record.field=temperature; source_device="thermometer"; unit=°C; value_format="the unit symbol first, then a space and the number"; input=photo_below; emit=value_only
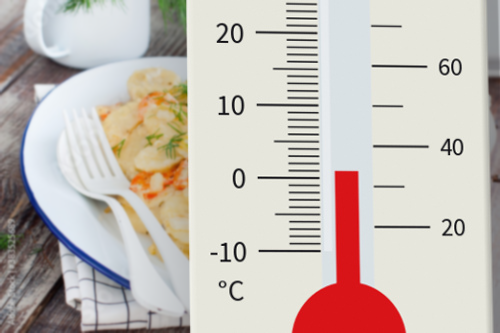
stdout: °C 1
